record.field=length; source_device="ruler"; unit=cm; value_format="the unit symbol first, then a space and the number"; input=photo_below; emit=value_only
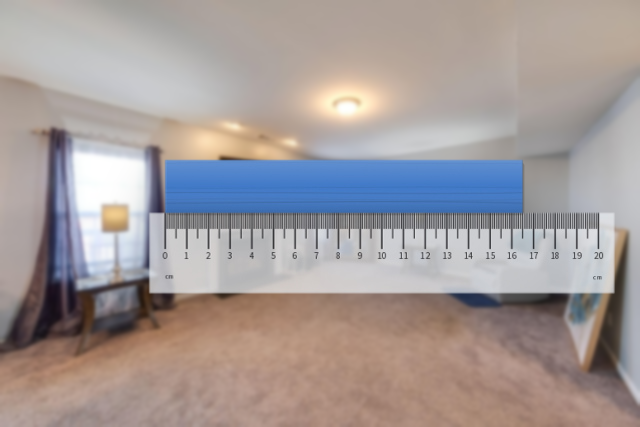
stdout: cm 16.5
